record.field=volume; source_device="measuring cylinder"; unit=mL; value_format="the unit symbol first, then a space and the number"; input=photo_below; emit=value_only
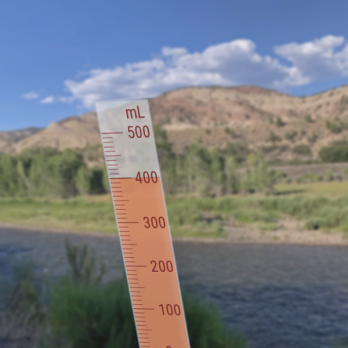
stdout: mL 400
